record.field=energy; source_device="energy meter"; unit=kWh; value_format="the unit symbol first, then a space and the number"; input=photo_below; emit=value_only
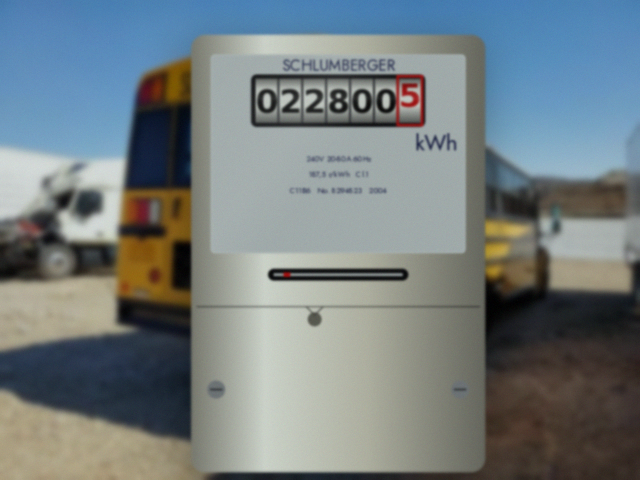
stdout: kWh 22800.5
